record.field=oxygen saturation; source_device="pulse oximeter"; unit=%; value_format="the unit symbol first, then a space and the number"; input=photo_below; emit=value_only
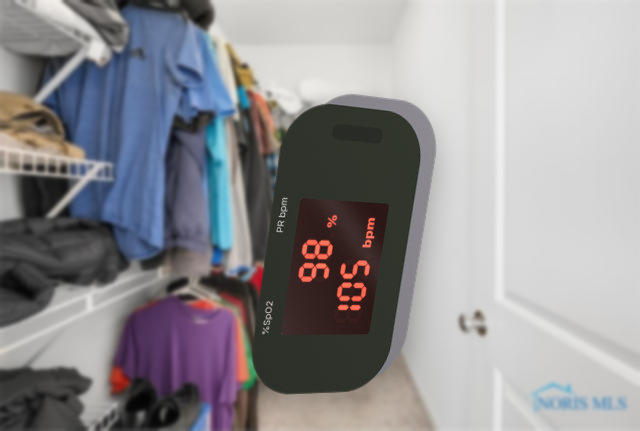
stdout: % 98
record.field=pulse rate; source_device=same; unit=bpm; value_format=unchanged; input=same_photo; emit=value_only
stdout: bpm 105
